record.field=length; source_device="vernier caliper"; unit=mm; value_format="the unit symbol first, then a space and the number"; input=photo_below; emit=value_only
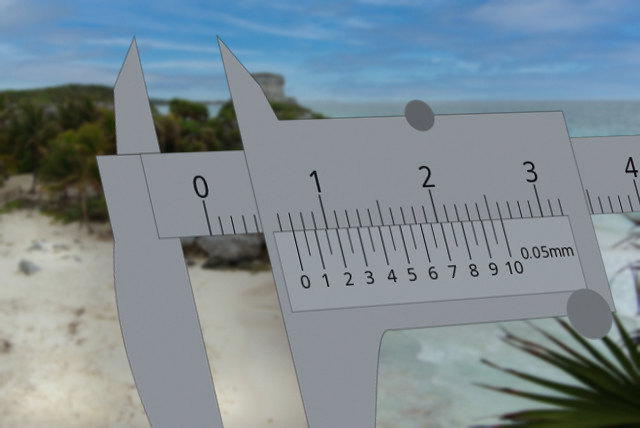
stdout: mm 7.0
